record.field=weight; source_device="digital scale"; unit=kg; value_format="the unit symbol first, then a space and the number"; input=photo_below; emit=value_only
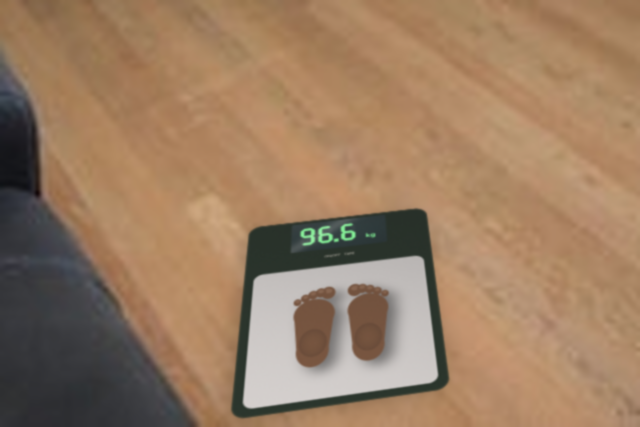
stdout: kg 96.6
